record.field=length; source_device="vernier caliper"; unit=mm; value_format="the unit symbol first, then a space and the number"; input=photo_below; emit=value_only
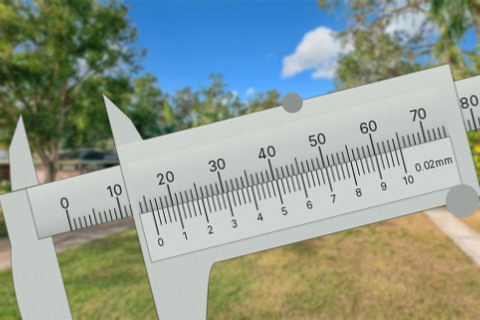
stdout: mm 16.0
